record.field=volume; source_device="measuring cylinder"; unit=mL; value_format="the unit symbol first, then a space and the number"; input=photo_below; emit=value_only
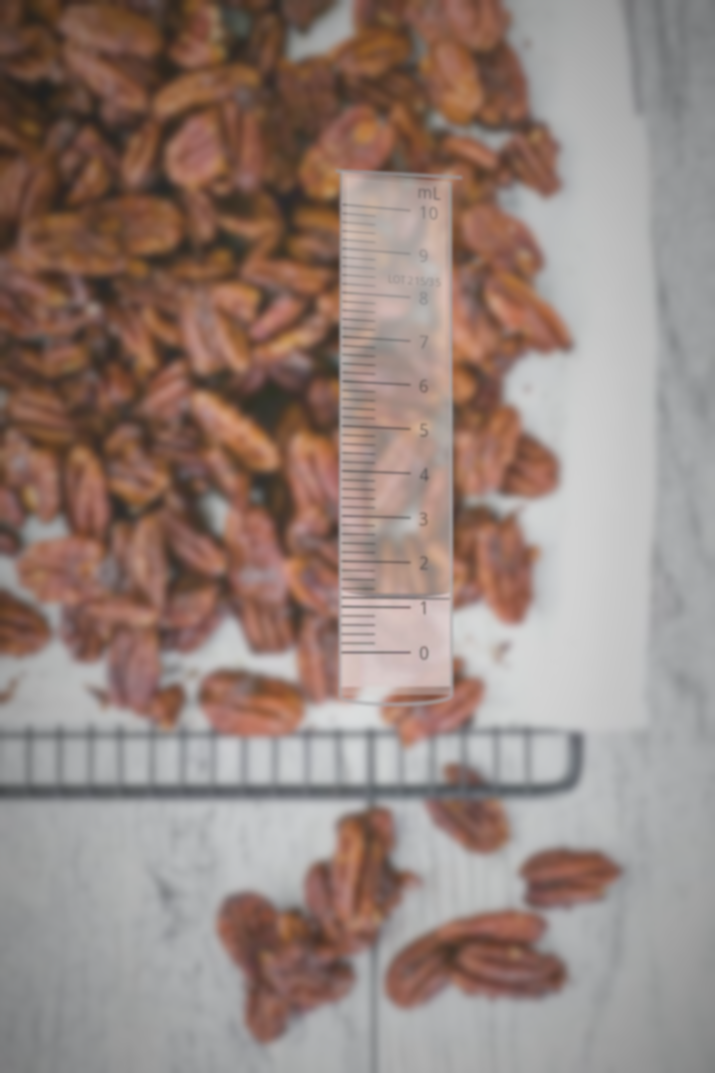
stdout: mL 1.2
